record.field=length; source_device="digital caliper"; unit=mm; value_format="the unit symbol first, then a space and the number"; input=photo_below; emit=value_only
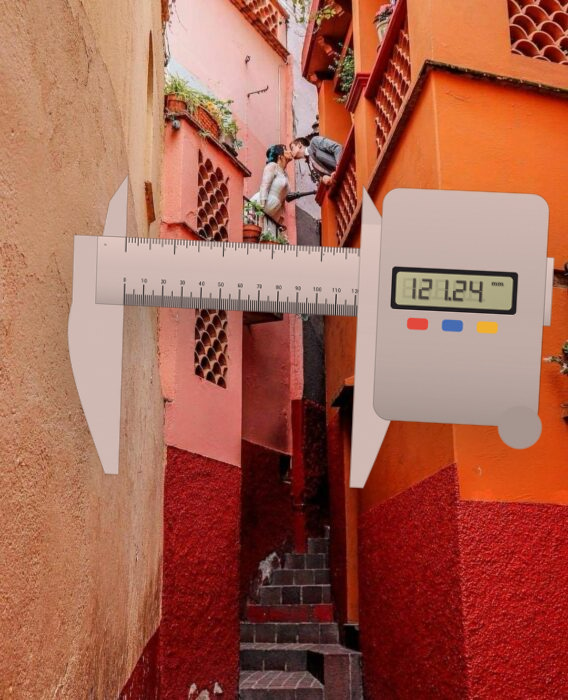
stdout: mm 121.24
